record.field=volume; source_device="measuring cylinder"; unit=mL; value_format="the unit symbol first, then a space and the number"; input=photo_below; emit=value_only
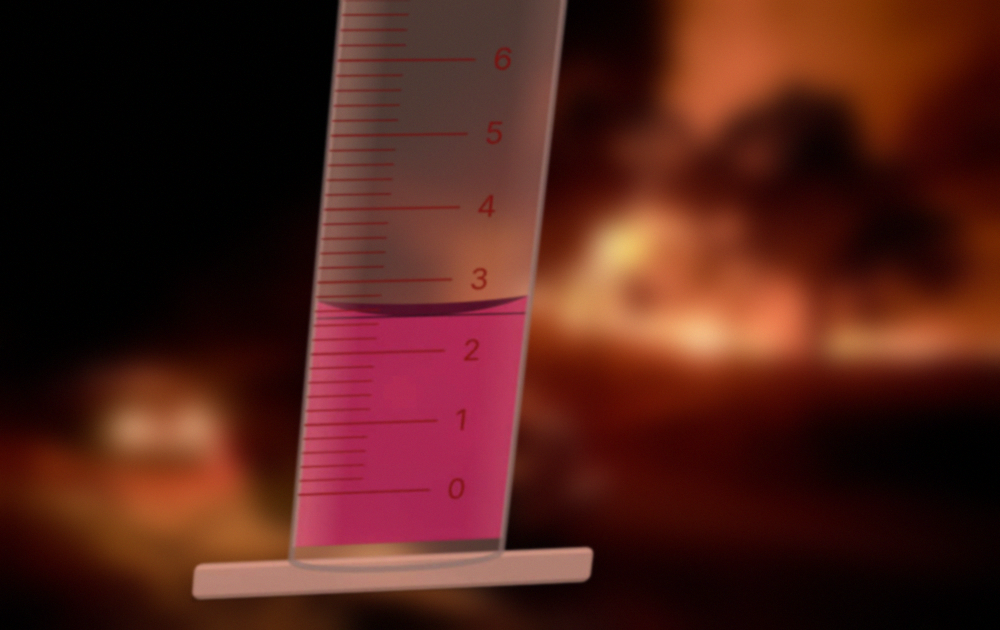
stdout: mL 2.5
